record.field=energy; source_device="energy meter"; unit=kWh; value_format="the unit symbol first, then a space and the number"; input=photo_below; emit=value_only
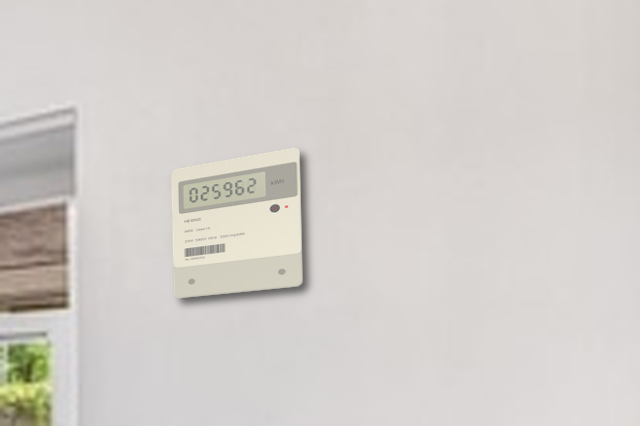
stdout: kWh 25962
